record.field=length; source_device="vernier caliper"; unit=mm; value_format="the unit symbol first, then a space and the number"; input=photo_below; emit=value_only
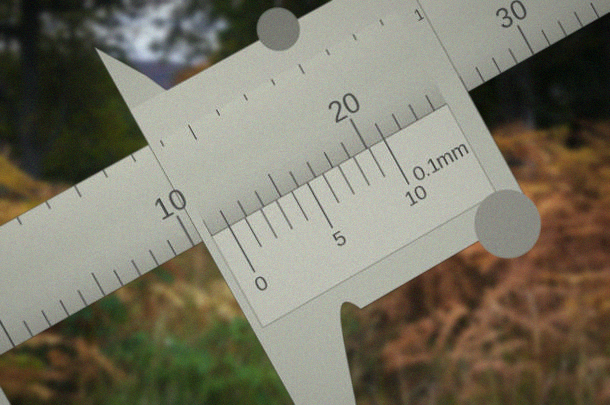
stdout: mm 12.0
